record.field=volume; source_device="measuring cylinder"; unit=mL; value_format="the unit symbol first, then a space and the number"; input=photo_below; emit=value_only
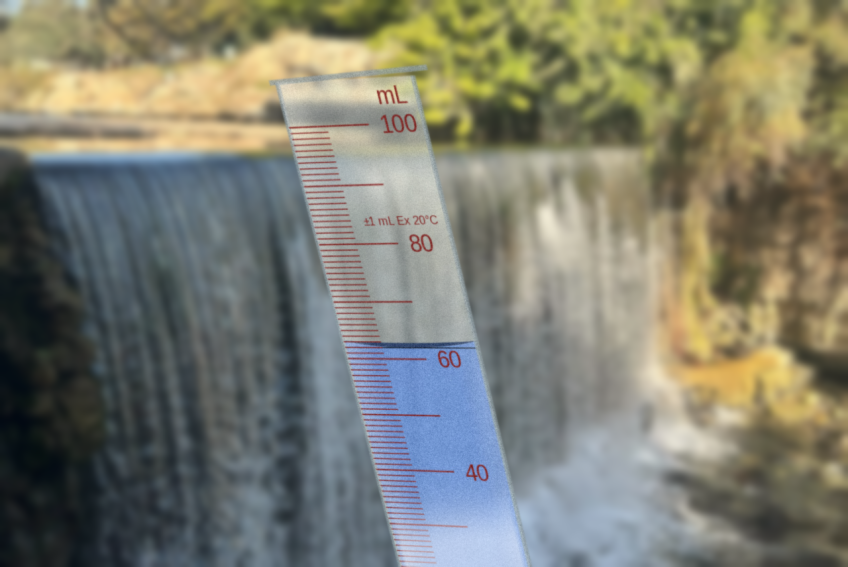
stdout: mL 62
